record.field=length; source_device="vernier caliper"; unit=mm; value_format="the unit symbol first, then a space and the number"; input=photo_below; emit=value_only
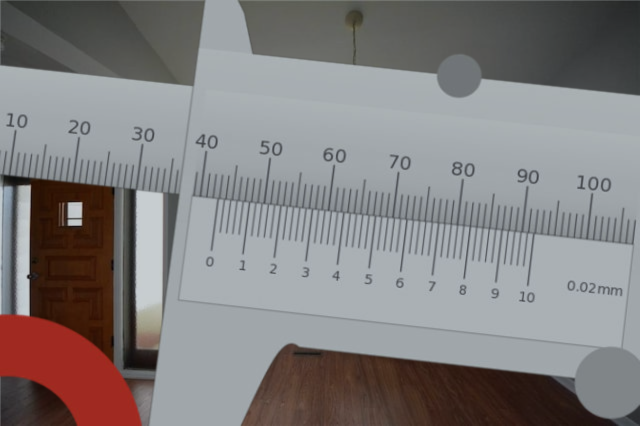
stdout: mm 42.8
